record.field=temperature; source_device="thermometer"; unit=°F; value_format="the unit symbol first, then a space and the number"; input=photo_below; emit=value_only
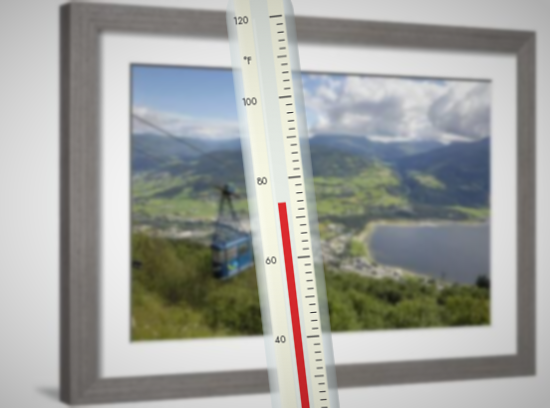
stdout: °F 74
